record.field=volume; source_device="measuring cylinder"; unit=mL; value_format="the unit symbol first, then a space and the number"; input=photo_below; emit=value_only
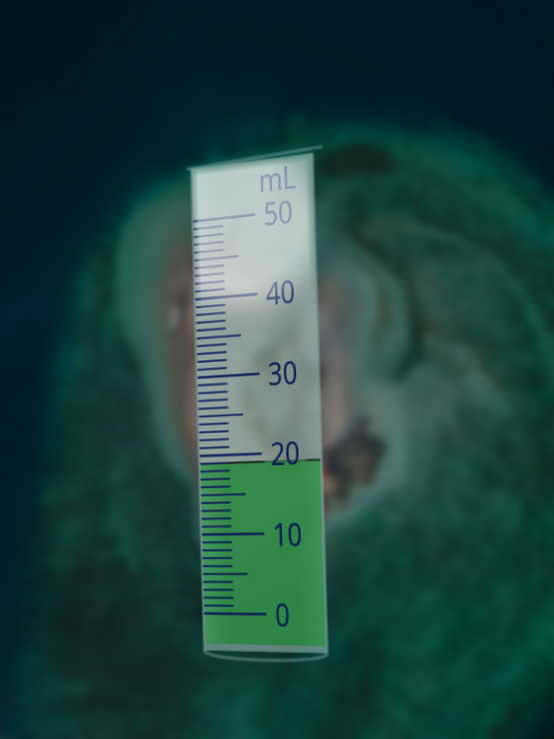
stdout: mL 19
